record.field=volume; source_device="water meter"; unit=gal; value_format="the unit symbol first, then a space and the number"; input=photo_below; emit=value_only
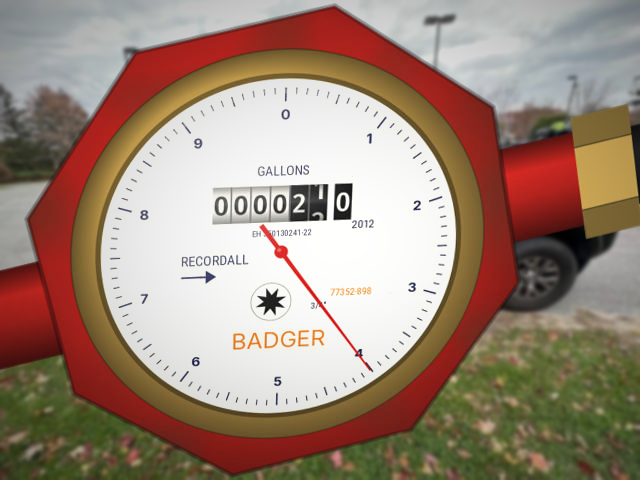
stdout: gal 214.0
